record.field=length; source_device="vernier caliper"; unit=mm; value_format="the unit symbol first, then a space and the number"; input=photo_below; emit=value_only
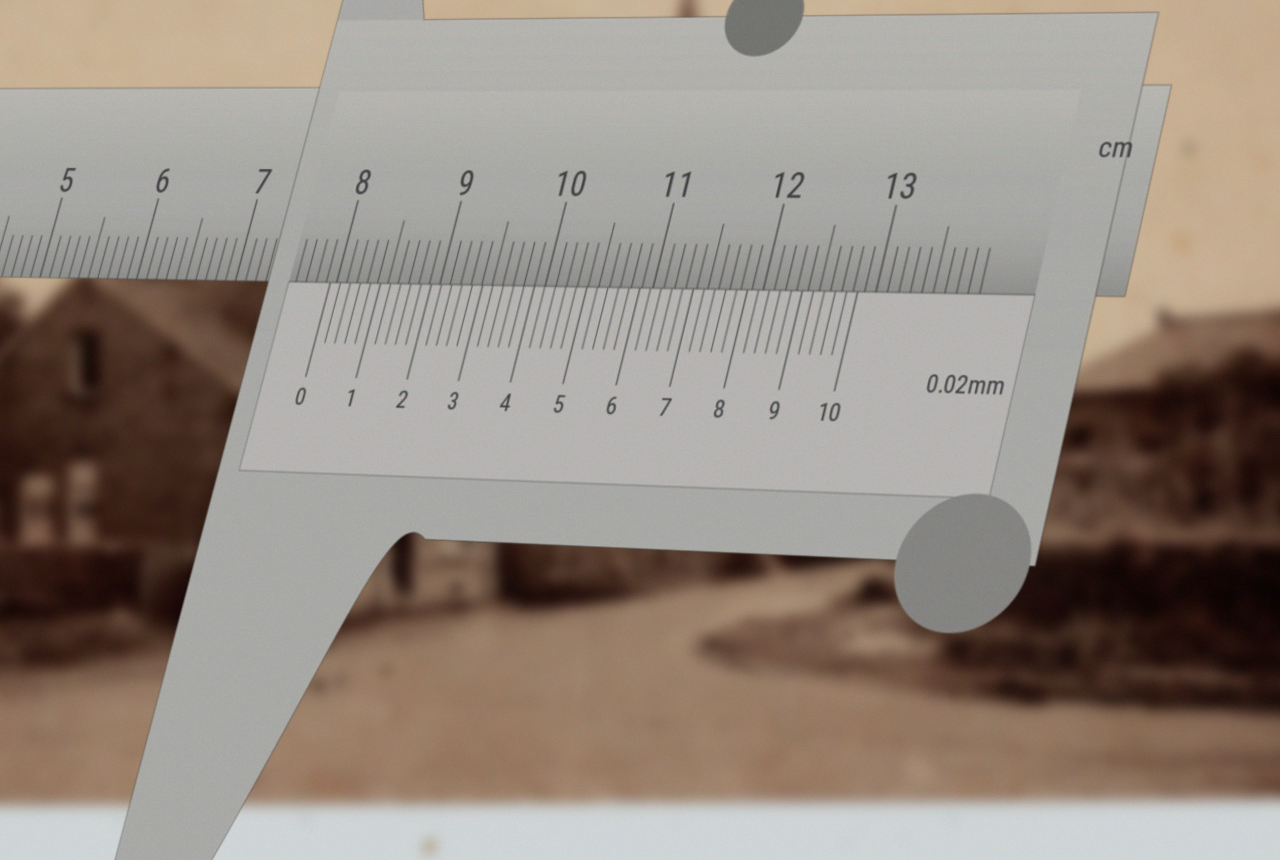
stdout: mm 79.4
